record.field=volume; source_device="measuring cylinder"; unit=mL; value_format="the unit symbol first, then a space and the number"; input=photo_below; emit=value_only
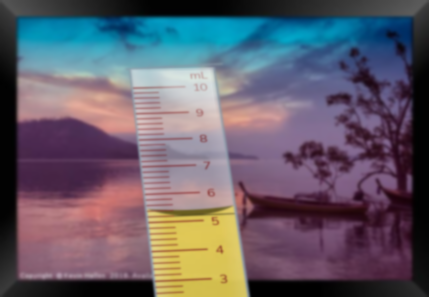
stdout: mL 5.2
